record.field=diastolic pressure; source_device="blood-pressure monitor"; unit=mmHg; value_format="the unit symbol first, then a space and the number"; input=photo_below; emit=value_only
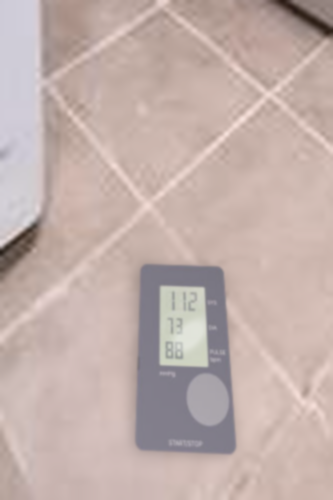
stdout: mmHg 73
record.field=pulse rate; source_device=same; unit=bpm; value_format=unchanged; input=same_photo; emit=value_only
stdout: bpm 88
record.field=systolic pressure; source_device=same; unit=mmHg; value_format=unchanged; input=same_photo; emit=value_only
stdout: mmHg 112
